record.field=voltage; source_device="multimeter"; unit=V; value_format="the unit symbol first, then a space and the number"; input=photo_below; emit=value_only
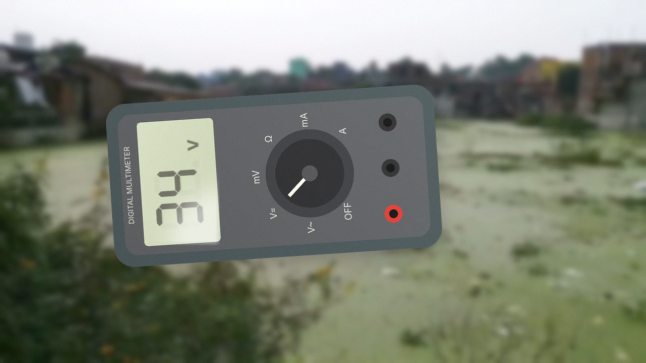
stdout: V 34
